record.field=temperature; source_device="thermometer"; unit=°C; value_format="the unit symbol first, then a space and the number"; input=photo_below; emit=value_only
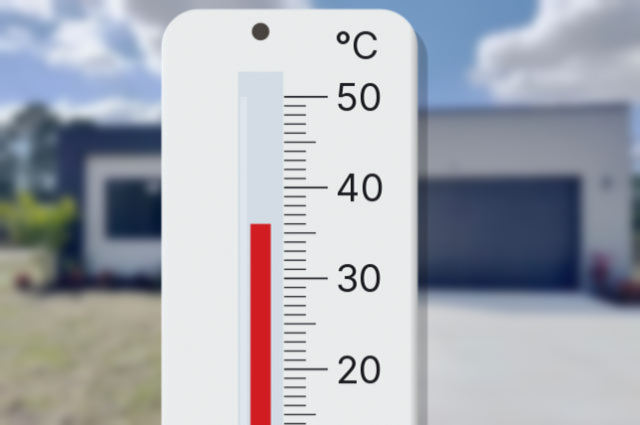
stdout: °C 36
